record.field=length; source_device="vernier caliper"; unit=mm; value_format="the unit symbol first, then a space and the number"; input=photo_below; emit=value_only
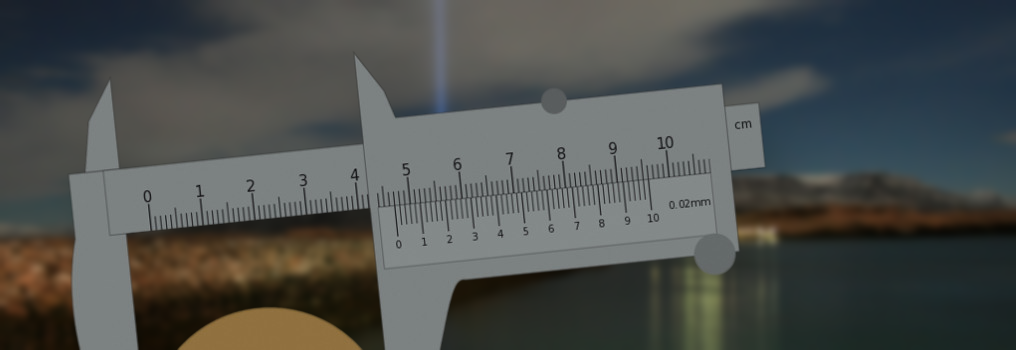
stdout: mm 47.0
